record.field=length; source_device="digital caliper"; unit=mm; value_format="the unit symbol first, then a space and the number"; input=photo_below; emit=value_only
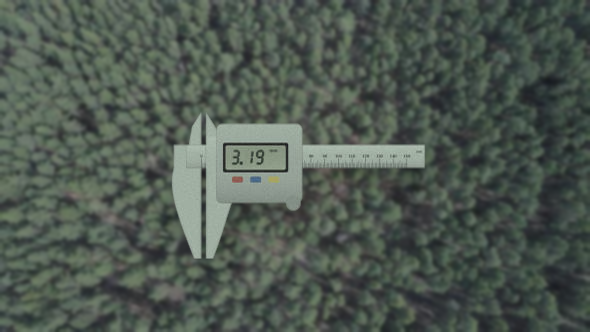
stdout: mm 3.19
